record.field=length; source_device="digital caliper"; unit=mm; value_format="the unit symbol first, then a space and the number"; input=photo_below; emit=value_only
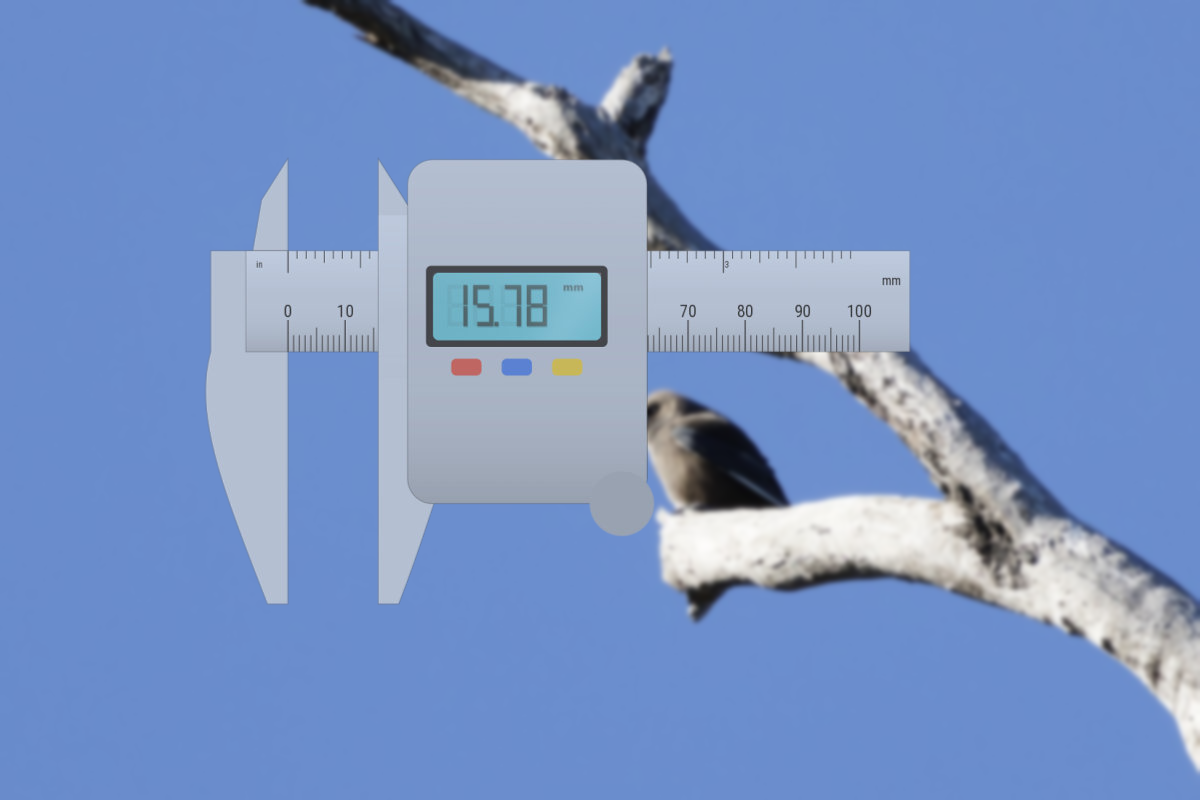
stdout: mm 15.78
